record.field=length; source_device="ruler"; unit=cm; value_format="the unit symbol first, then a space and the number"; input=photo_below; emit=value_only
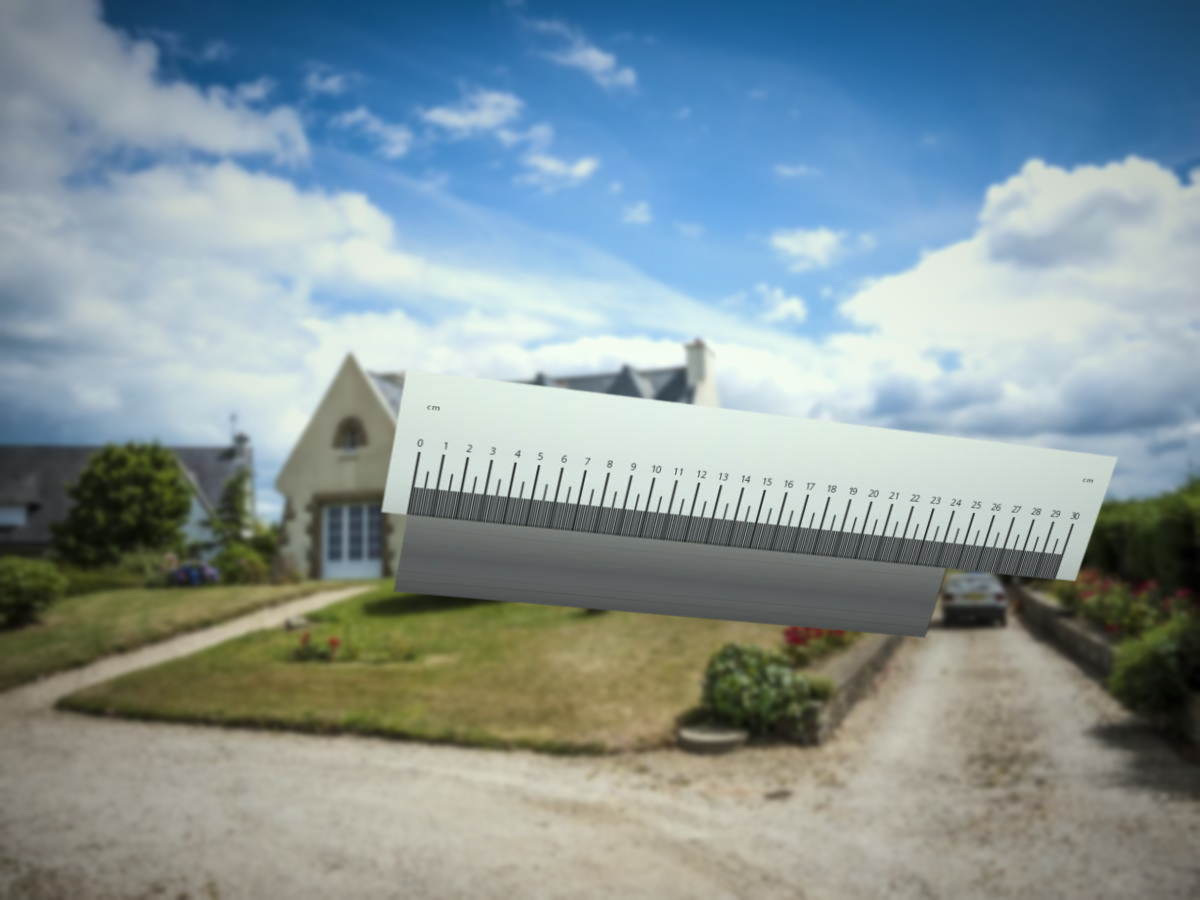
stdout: cm 24.5
